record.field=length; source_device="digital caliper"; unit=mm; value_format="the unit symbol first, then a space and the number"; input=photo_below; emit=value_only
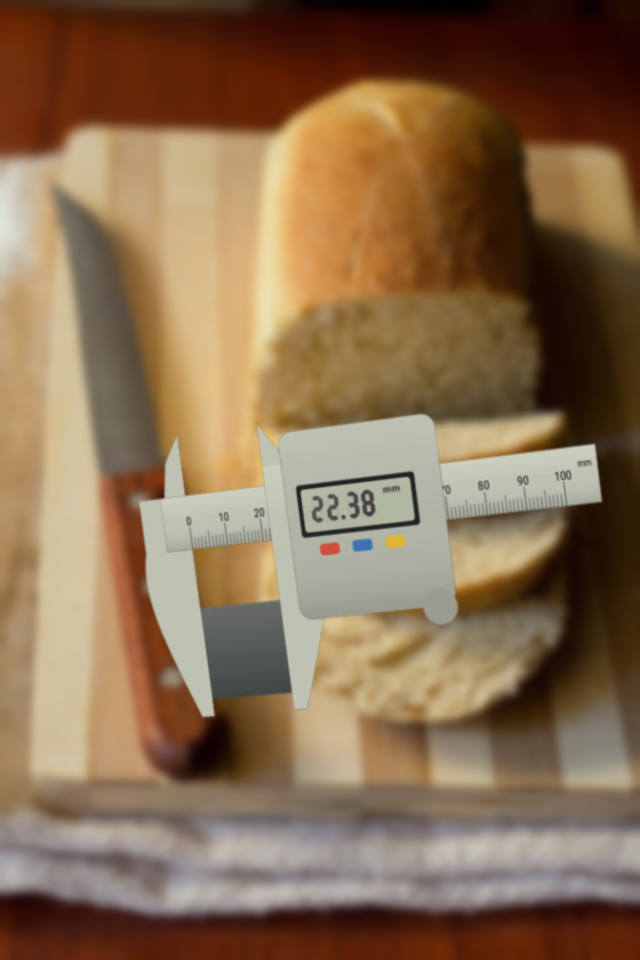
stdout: mm 22.38
